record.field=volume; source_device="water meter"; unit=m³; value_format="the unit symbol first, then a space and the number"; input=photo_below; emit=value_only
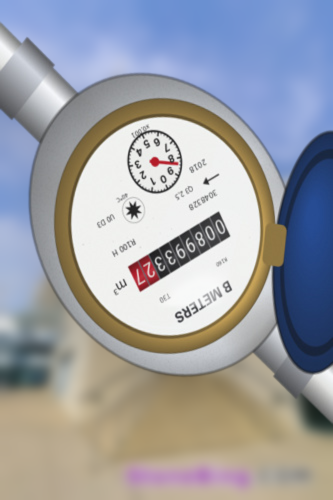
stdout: m³ 89933.278
